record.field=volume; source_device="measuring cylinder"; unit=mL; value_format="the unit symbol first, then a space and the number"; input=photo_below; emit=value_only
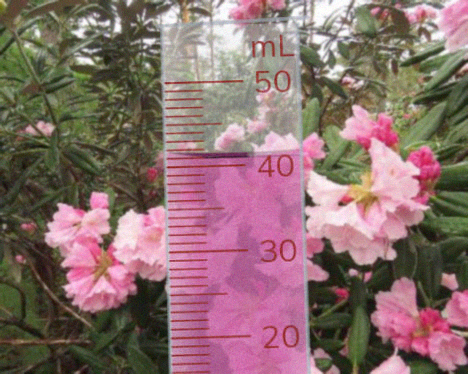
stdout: mL 41
